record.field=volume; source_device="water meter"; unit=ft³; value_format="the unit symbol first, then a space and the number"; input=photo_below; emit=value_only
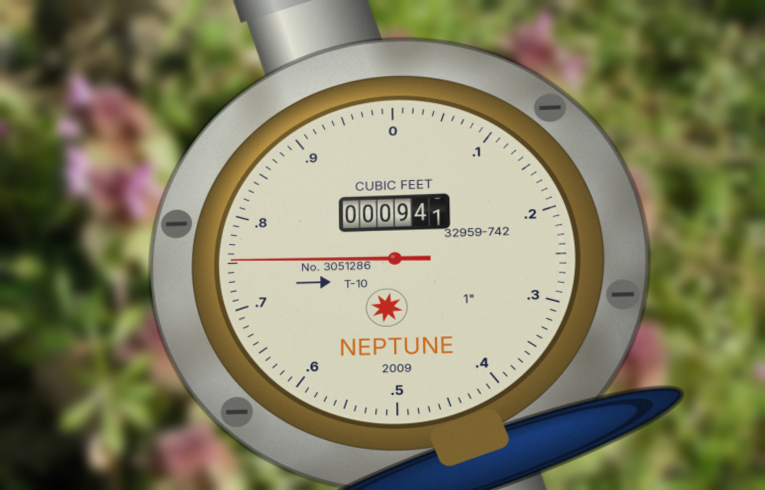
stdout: ft³ 940.75
